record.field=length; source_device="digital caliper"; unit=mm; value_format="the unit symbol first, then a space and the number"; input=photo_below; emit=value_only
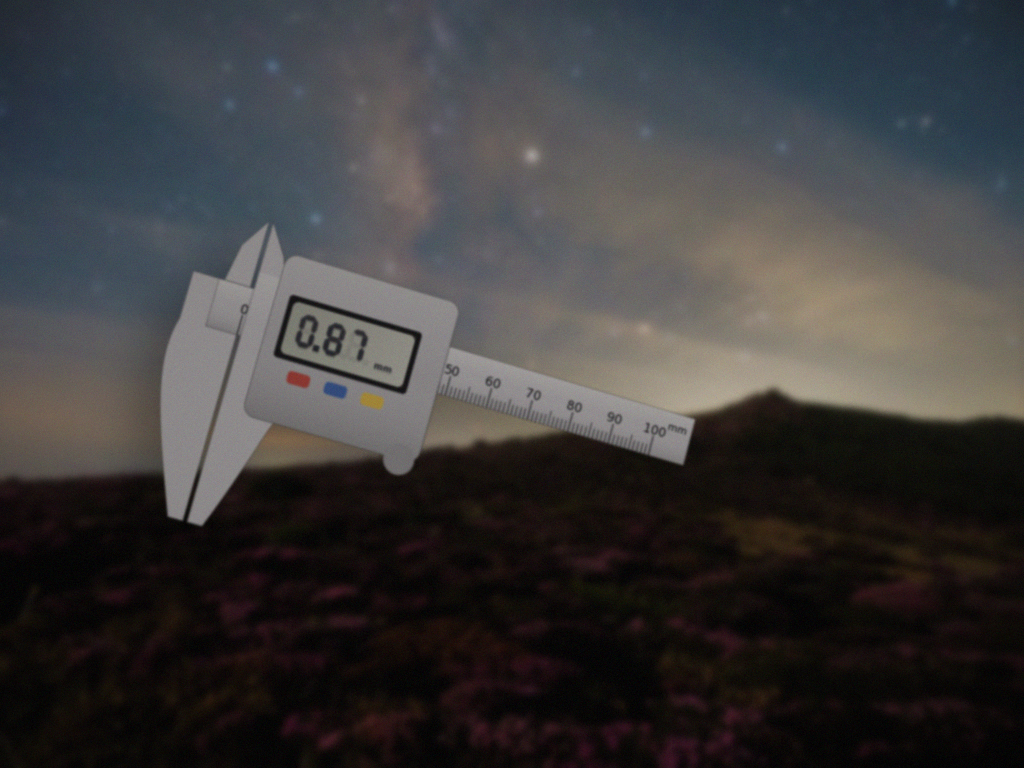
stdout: mm 0.87
